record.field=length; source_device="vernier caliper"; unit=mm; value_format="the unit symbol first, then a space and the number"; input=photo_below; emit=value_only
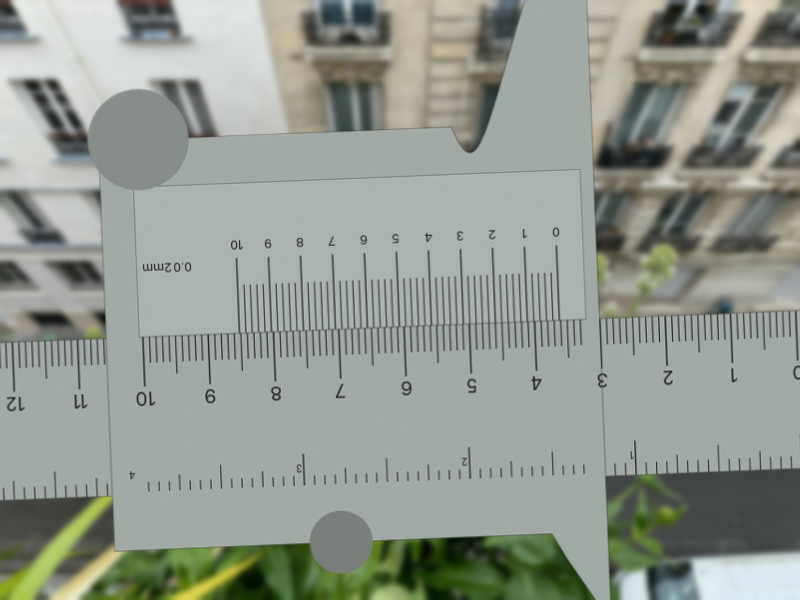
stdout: mm 36.2
